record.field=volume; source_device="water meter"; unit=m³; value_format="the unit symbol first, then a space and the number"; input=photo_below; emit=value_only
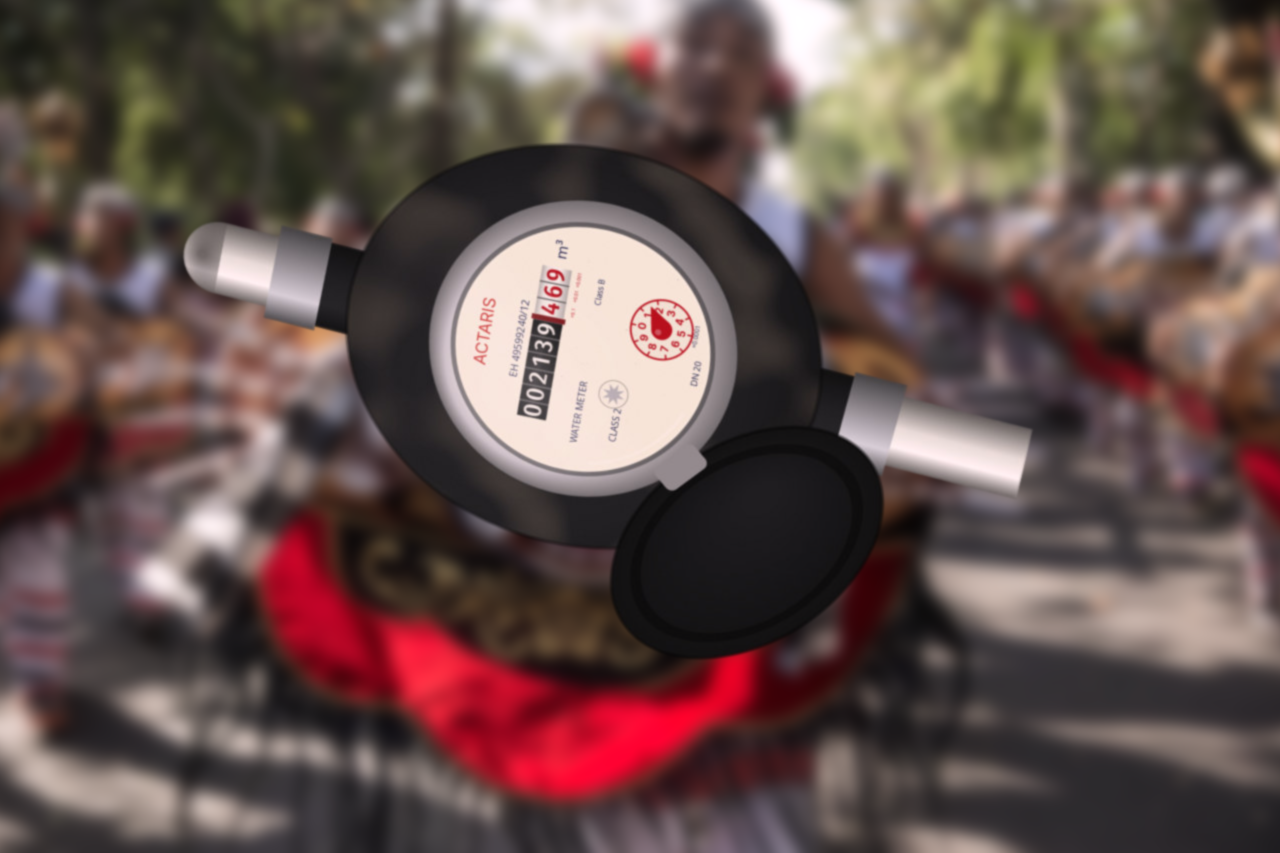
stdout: m³ 2139.4691
